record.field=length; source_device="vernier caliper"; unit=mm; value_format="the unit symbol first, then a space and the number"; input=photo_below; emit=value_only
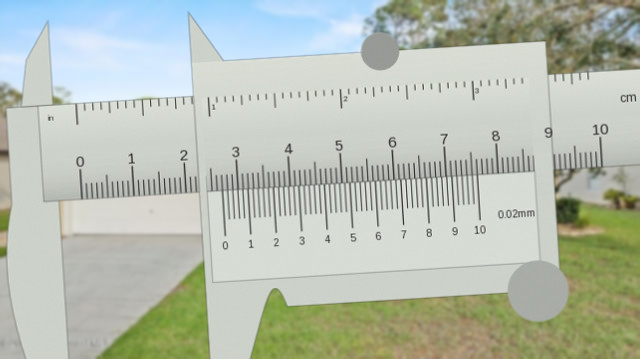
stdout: mm 27.0
